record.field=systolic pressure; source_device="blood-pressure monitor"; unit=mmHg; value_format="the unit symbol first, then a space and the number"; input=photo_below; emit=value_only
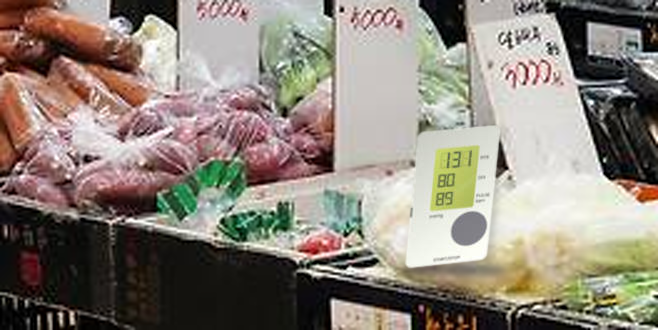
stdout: mmHg 131
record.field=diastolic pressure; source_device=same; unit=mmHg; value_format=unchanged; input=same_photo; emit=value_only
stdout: mmHg 80
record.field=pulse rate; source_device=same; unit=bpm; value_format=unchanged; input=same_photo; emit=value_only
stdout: bpm 89
